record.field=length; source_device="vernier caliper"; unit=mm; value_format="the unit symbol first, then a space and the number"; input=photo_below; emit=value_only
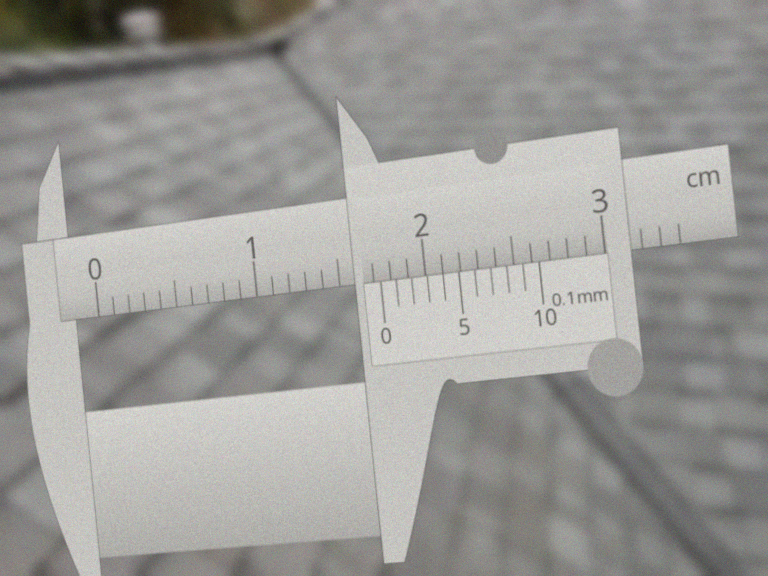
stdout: mm 17.4
